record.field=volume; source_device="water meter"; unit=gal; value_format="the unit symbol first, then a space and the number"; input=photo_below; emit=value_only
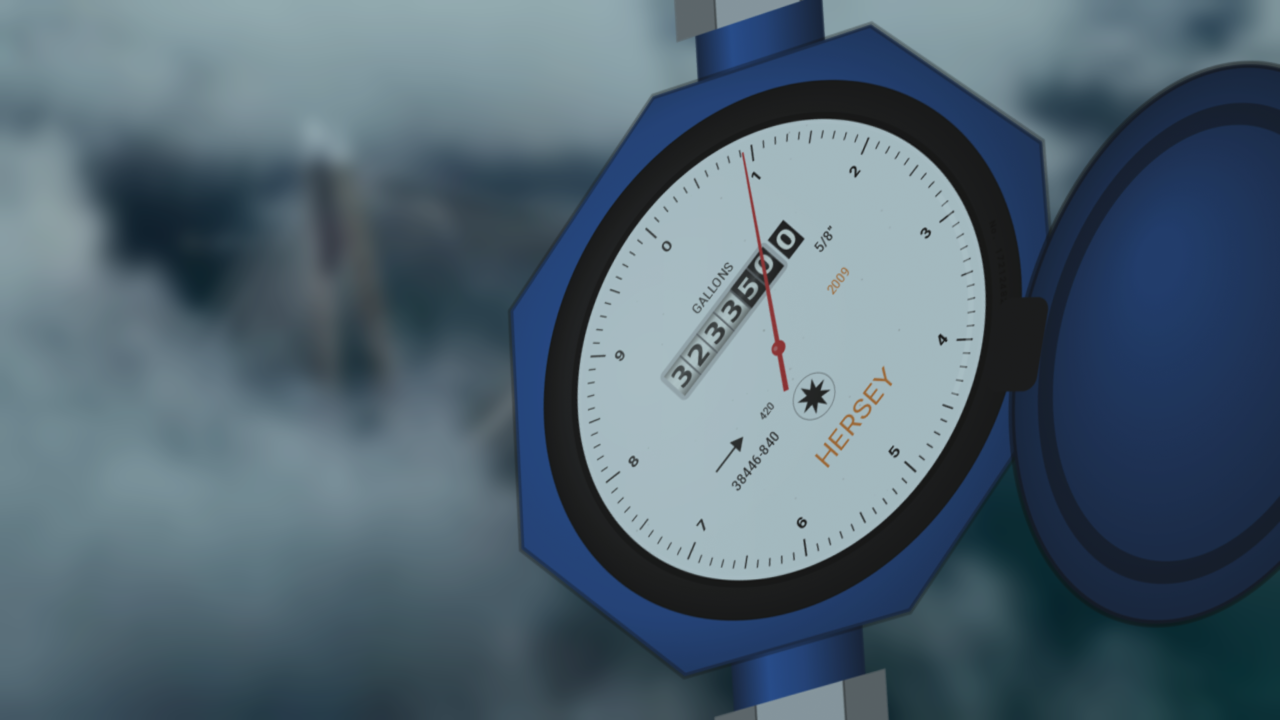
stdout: gal 3233500.9
